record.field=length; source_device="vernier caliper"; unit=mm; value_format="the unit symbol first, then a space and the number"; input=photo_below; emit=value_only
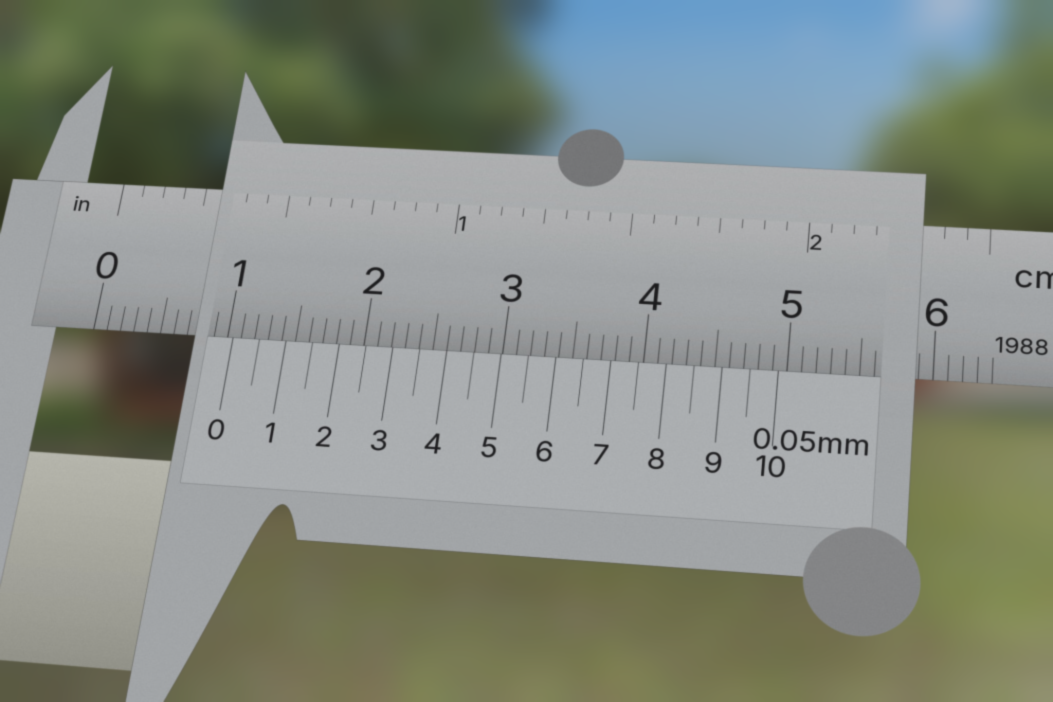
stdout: mm 10.4
